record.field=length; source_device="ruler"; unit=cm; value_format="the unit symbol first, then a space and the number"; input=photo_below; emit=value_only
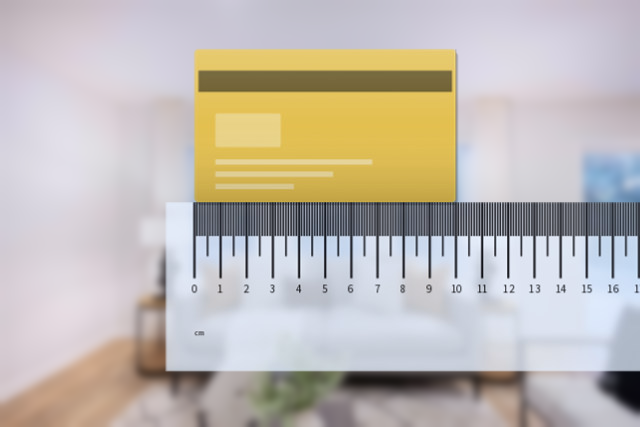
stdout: cm 10
